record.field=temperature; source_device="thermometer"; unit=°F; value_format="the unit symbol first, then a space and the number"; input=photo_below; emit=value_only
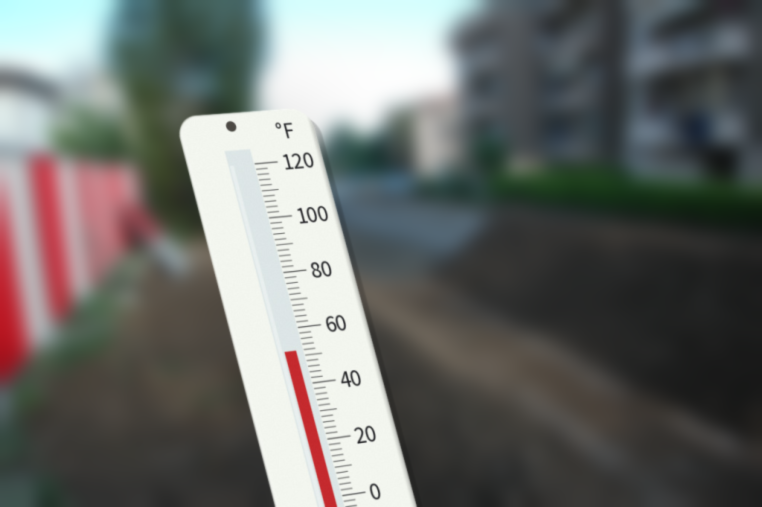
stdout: °F 52
